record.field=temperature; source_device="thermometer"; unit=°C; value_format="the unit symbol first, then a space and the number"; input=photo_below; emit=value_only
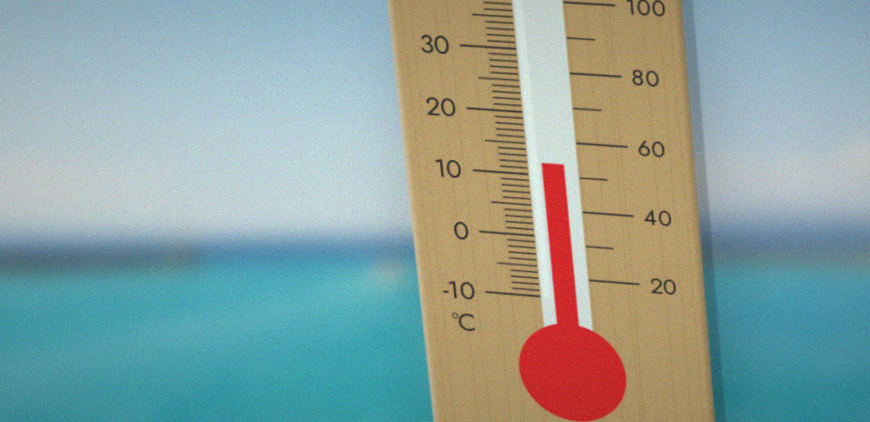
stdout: °C 12
